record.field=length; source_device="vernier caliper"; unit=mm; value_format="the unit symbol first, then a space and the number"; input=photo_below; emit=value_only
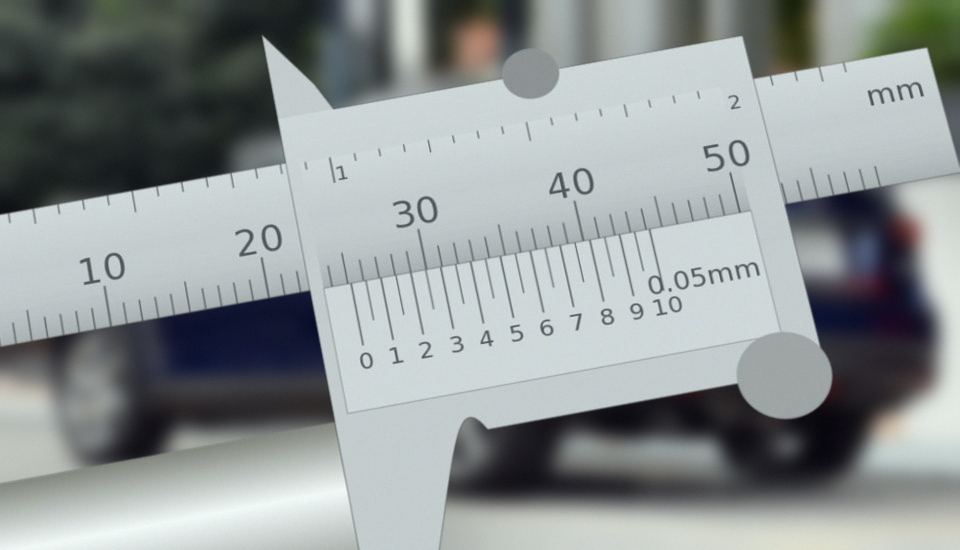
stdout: mm 25.2
